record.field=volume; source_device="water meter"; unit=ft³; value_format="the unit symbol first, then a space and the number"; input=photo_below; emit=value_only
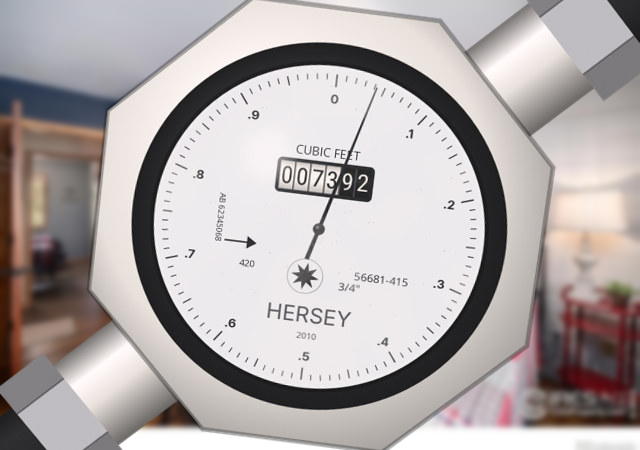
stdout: ft³ 7392.04
